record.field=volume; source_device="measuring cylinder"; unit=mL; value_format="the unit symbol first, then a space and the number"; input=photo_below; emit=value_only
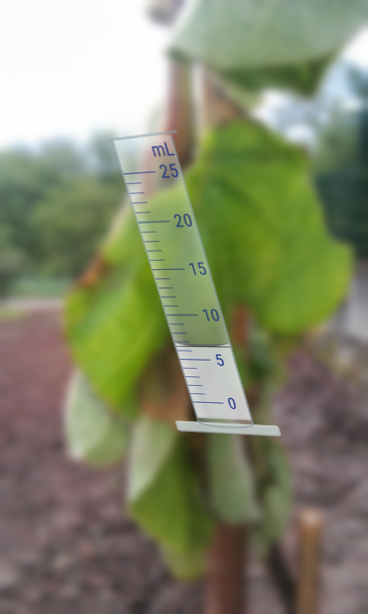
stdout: mL 6.5
